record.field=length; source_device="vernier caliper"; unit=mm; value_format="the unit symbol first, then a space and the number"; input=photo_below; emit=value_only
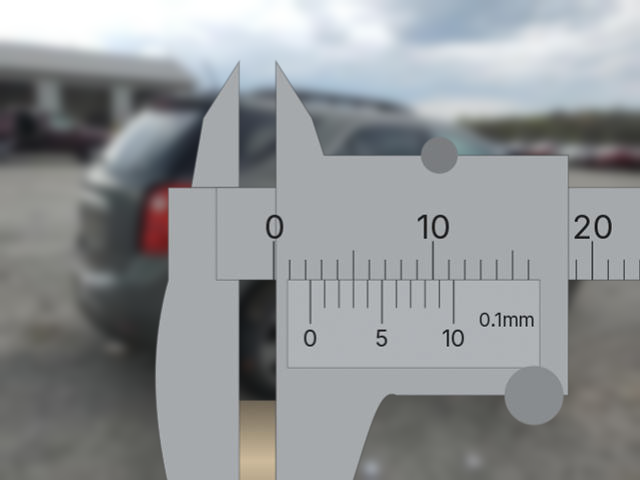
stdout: mm 2.3
